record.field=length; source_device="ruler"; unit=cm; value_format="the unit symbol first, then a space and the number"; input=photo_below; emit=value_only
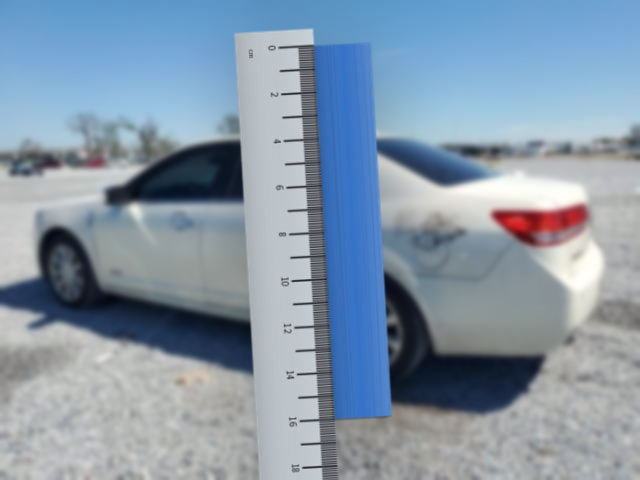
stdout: cm 16
